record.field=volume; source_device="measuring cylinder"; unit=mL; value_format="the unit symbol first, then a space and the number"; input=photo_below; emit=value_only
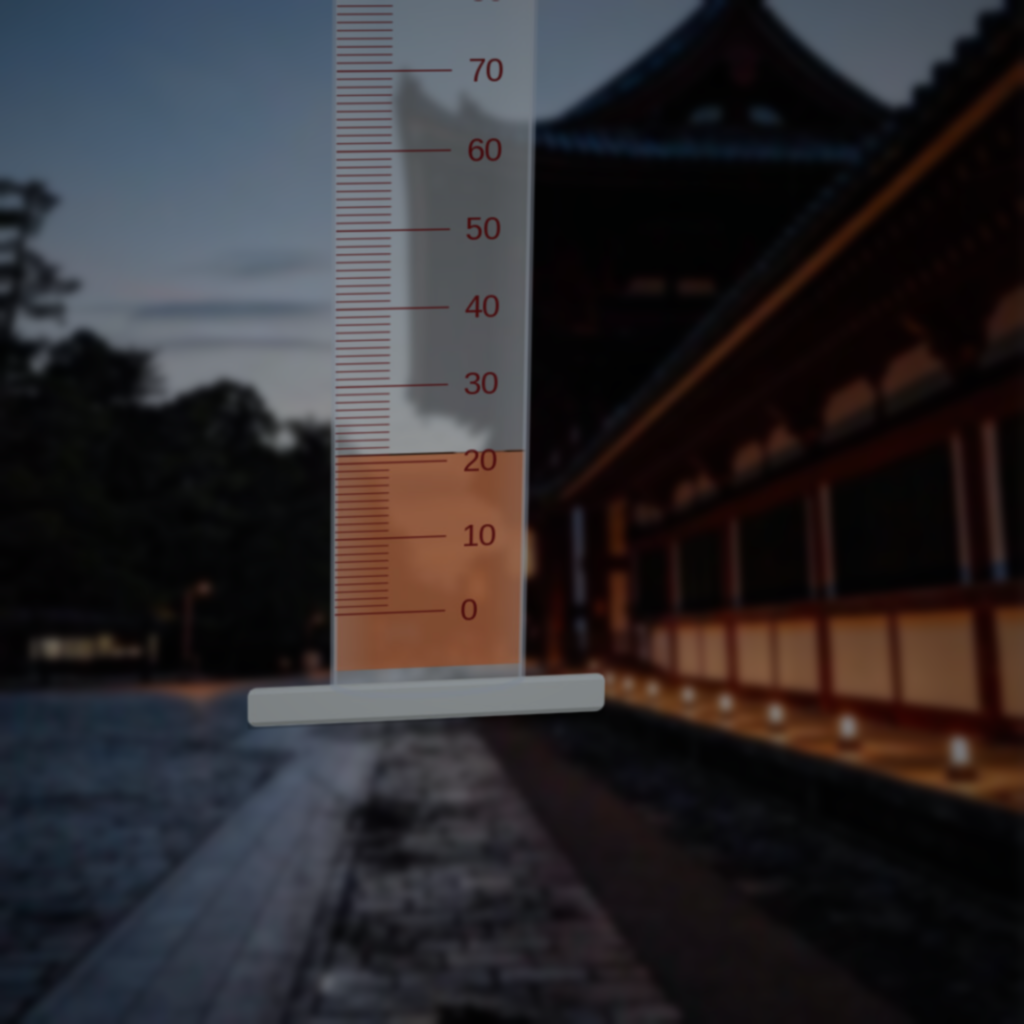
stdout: mL 21
